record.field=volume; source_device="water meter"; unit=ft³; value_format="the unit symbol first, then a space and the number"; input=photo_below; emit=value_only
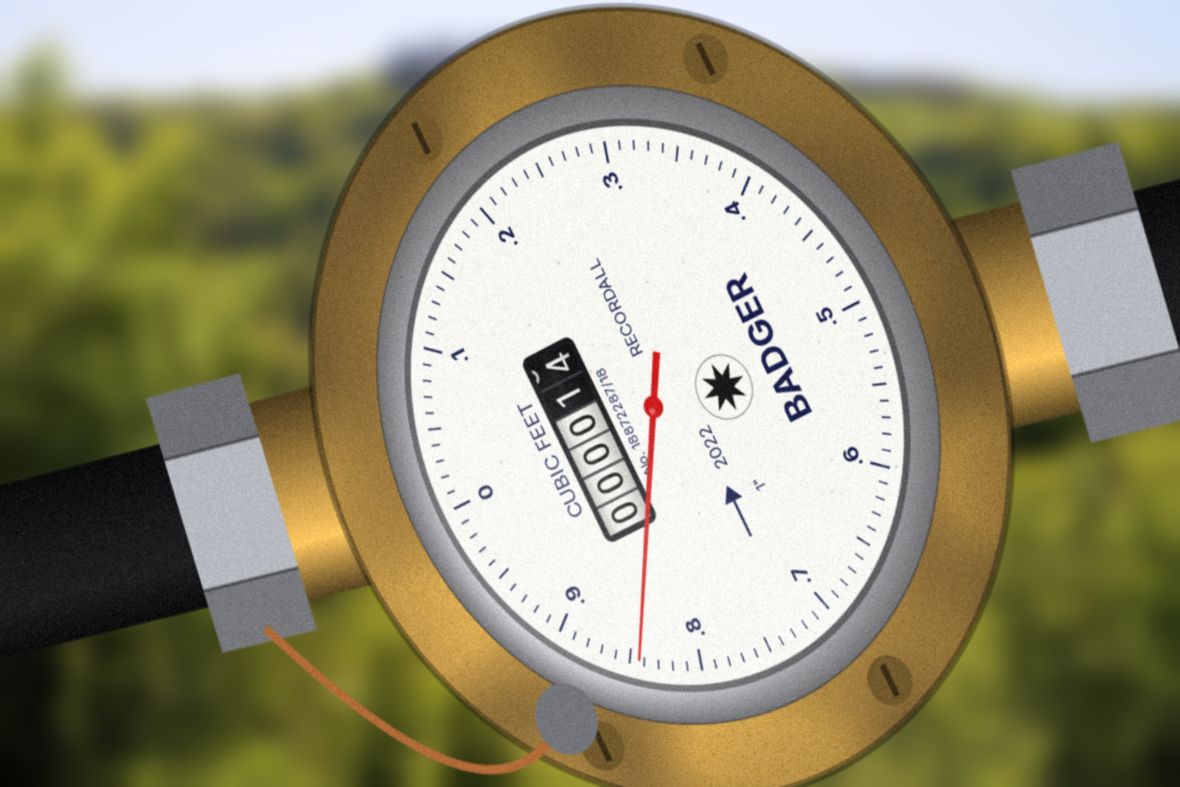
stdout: ft³ 13.84
